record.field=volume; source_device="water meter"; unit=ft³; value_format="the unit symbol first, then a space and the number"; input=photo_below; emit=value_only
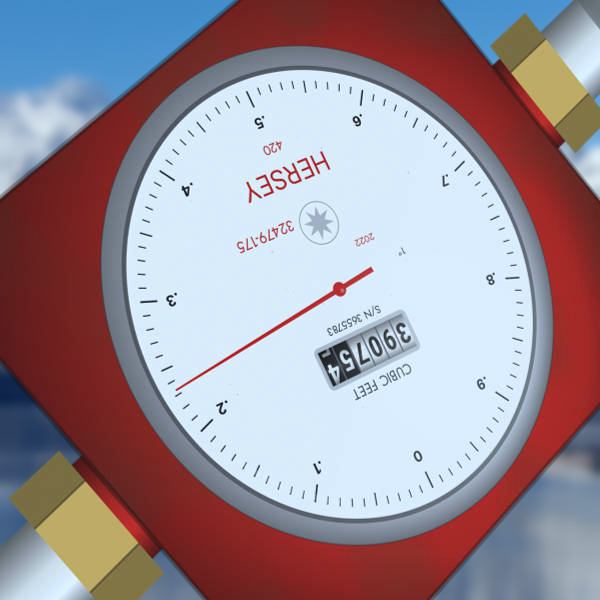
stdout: ft³ 390754.23
